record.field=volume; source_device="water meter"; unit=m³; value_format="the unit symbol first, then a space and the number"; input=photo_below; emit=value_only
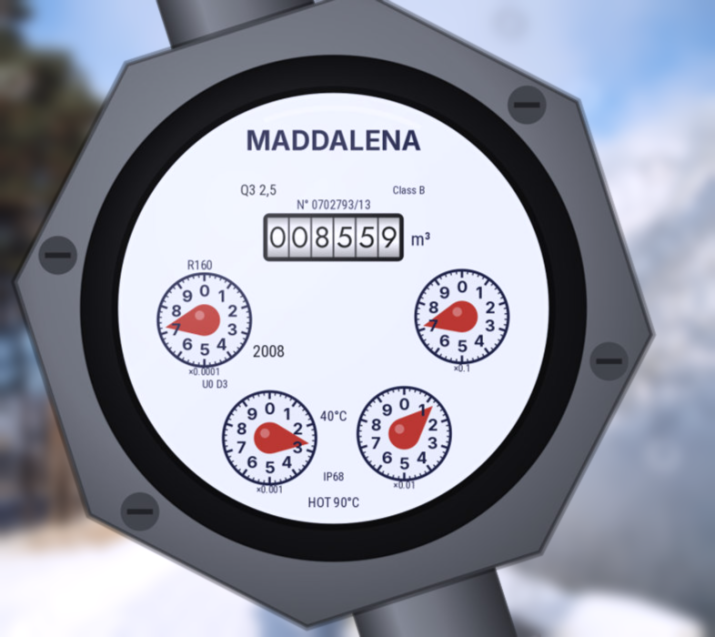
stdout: m³ 8559.7127
